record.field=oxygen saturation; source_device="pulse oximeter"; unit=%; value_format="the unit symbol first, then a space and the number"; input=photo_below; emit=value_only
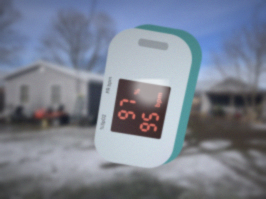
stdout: % 97
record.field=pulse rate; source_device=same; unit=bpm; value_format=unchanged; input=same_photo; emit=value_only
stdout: bpm 95
